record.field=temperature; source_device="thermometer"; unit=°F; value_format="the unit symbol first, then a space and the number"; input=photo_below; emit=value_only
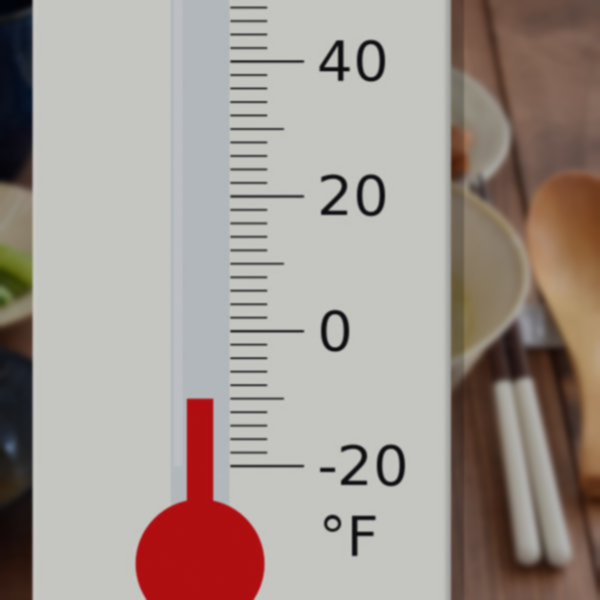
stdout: °F -10
